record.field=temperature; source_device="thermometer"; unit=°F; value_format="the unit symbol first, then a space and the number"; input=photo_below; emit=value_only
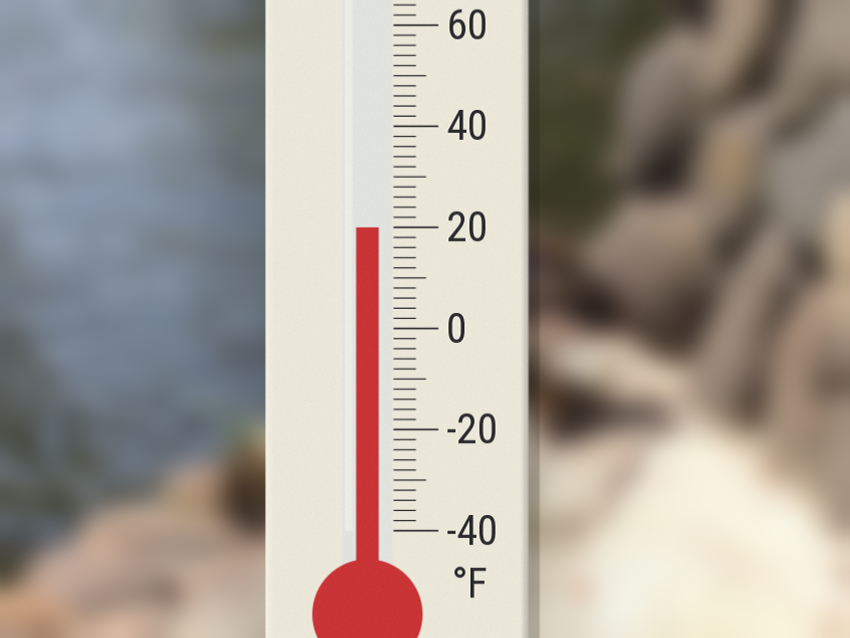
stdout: °F 20
